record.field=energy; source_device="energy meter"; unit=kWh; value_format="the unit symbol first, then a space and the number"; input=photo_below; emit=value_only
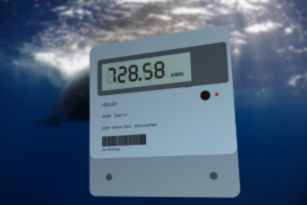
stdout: kWh 728.58
